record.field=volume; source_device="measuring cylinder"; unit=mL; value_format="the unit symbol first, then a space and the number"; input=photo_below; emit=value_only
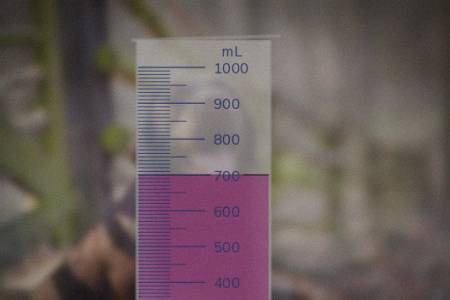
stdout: mL 700
